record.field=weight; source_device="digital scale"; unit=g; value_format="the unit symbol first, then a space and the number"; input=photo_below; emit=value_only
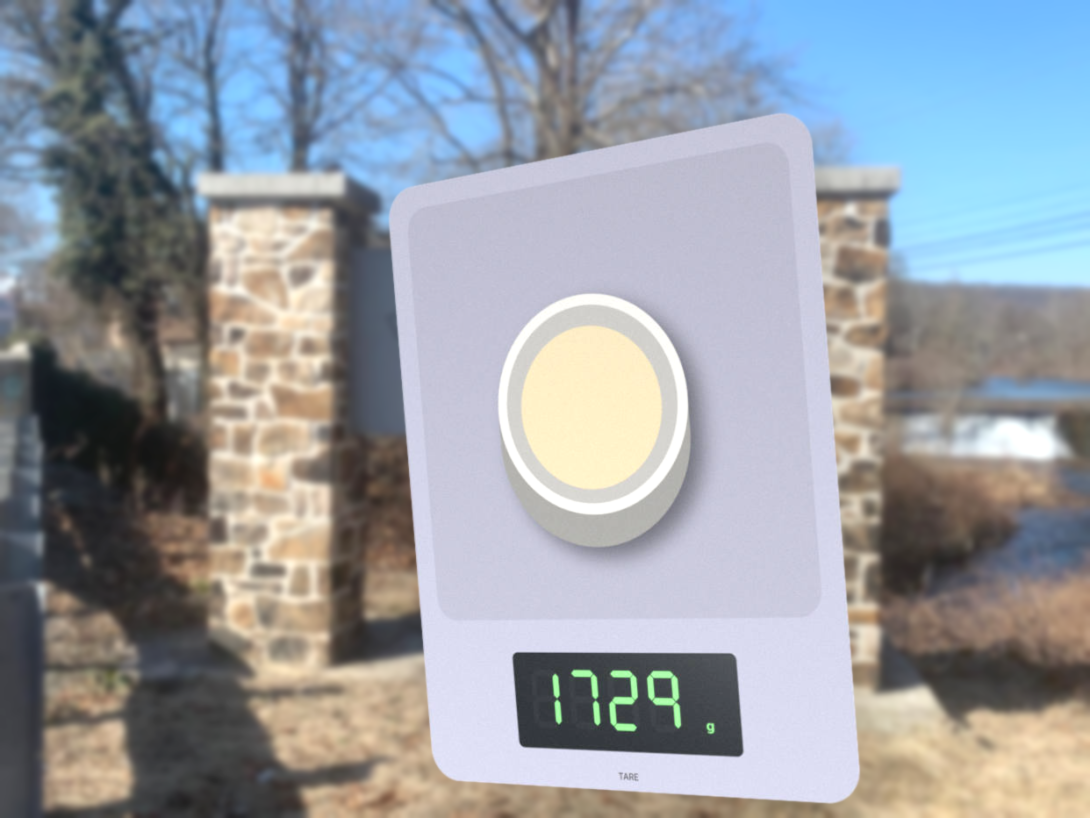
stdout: g 1729
